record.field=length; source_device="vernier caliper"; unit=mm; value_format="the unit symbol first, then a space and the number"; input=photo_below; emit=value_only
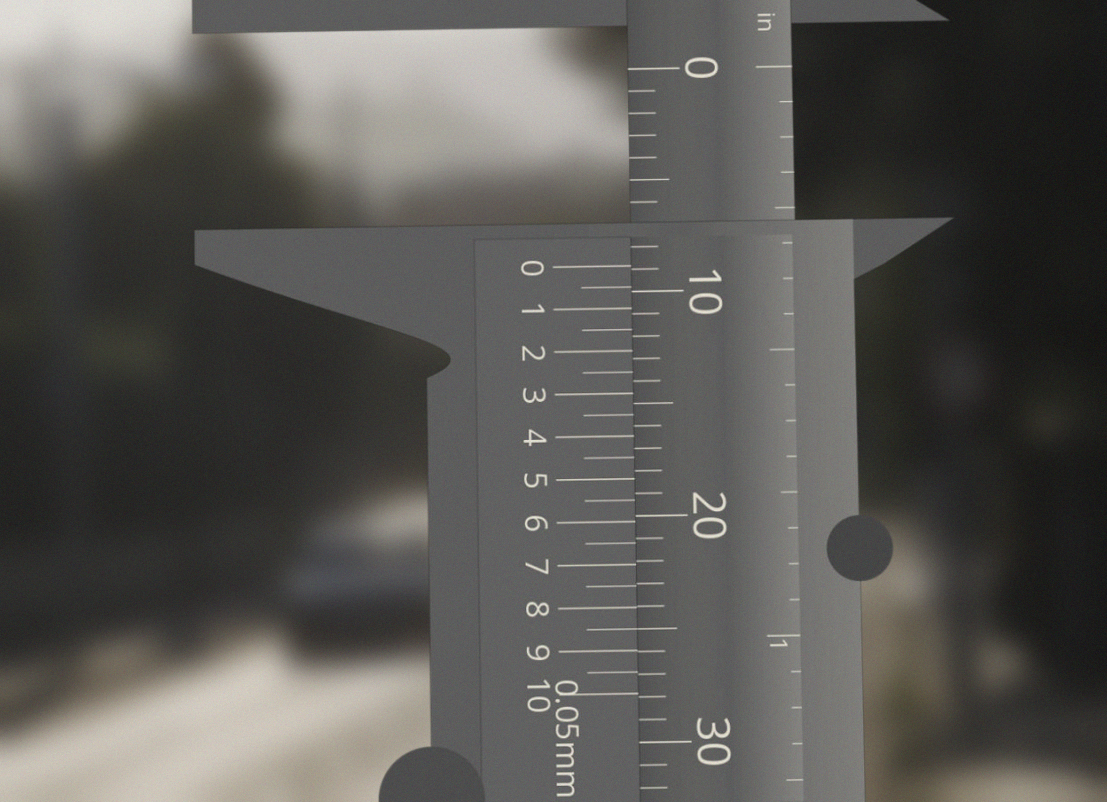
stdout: mm 8.85
